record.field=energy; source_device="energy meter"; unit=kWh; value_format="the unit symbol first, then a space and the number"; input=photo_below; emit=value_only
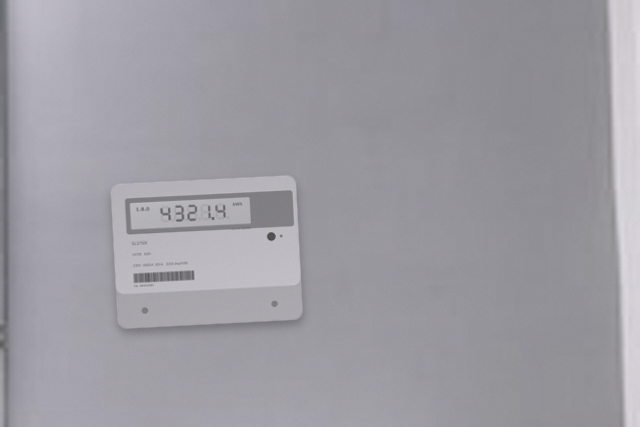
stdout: kWh 4321.4
